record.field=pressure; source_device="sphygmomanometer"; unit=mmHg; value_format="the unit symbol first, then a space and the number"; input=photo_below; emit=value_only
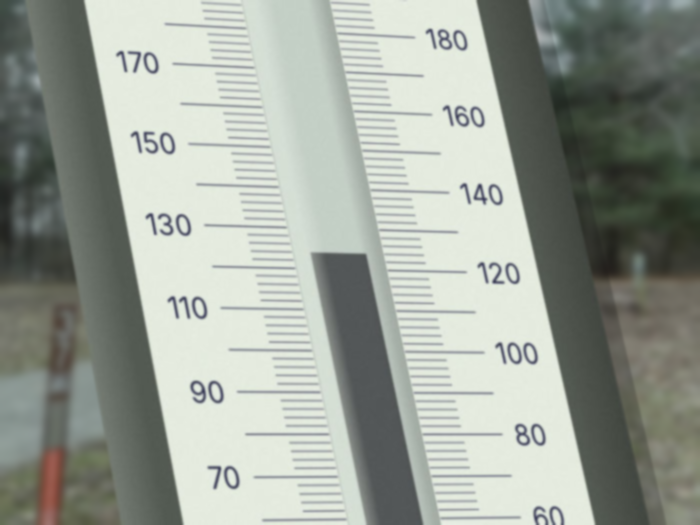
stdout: mmHg 124
